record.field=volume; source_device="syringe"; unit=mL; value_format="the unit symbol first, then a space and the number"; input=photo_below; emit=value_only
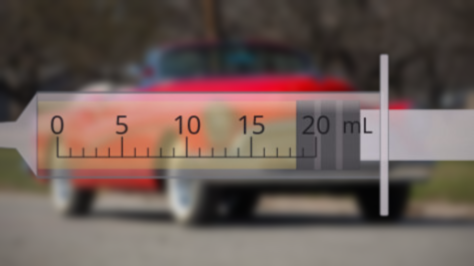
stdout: mL 18.5
